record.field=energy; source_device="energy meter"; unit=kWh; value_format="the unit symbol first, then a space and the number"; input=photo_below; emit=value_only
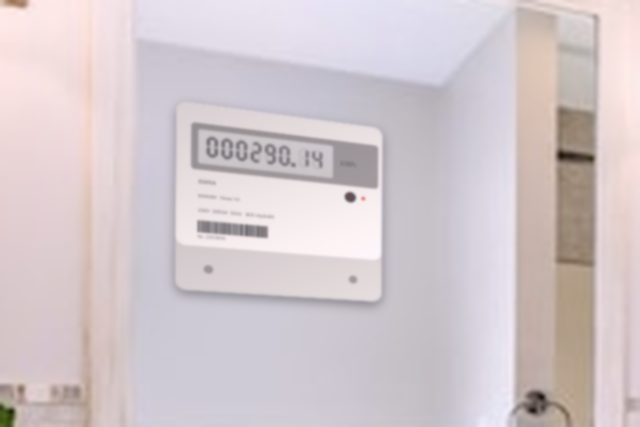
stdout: kWh 290.14
